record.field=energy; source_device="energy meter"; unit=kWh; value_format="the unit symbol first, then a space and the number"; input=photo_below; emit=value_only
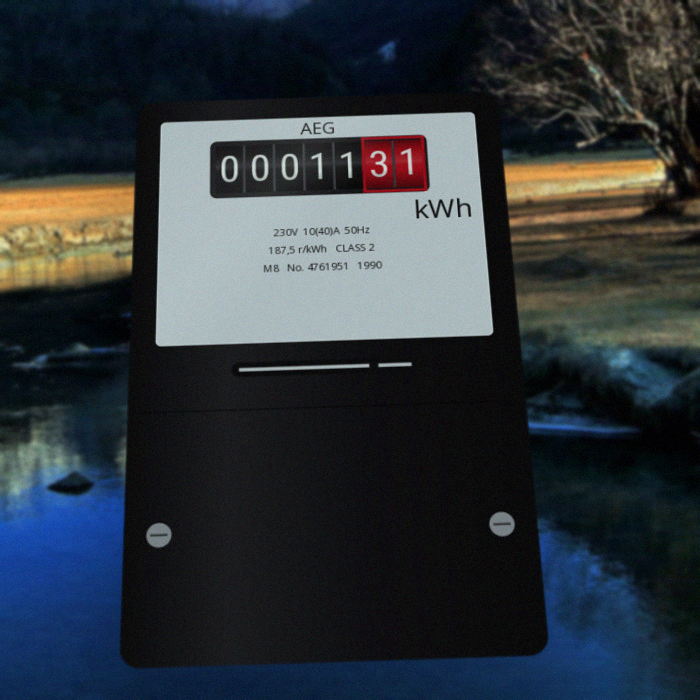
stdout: kWh 11.31
